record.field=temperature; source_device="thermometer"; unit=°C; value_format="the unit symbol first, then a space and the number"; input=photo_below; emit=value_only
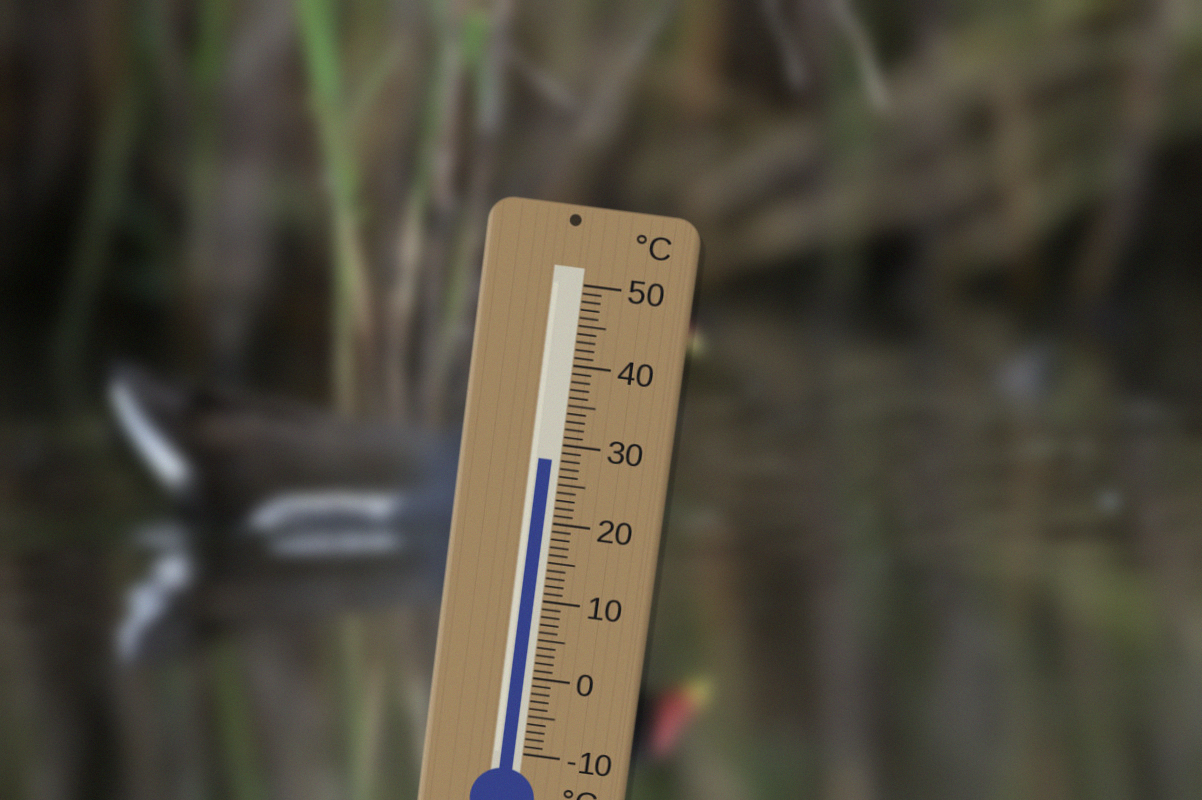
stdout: °C 28
